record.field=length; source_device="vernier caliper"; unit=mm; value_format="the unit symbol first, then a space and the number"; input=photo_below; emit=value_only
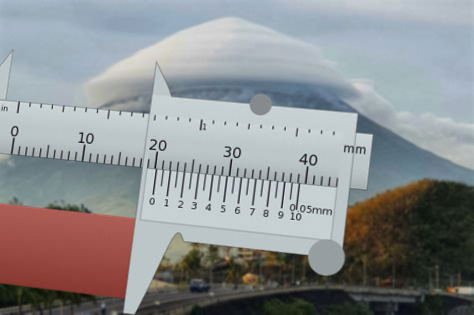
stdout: mm 20.2
